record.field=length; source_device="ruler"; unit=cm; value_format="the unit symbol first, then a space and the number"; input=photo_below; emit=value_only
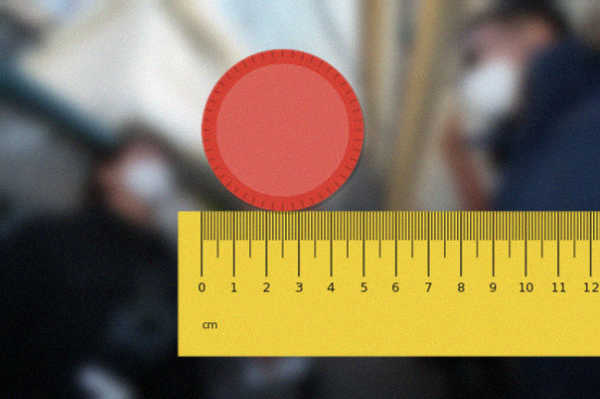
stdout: cm 5
